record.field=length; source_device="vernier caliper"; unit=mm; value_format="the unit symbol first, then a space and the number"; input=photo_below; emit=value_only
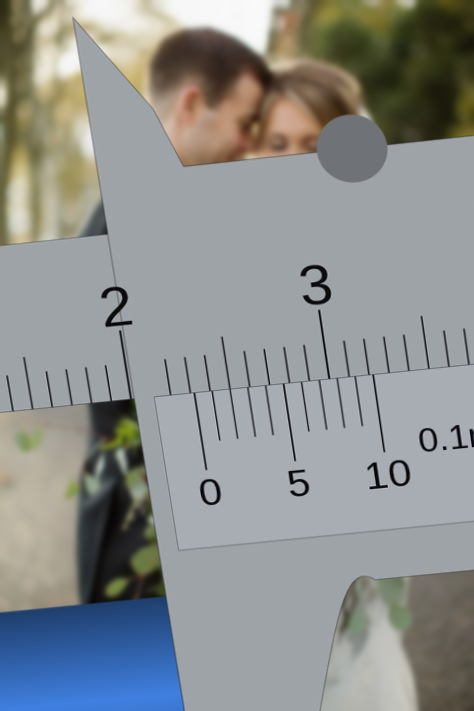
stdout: mm 23.2
